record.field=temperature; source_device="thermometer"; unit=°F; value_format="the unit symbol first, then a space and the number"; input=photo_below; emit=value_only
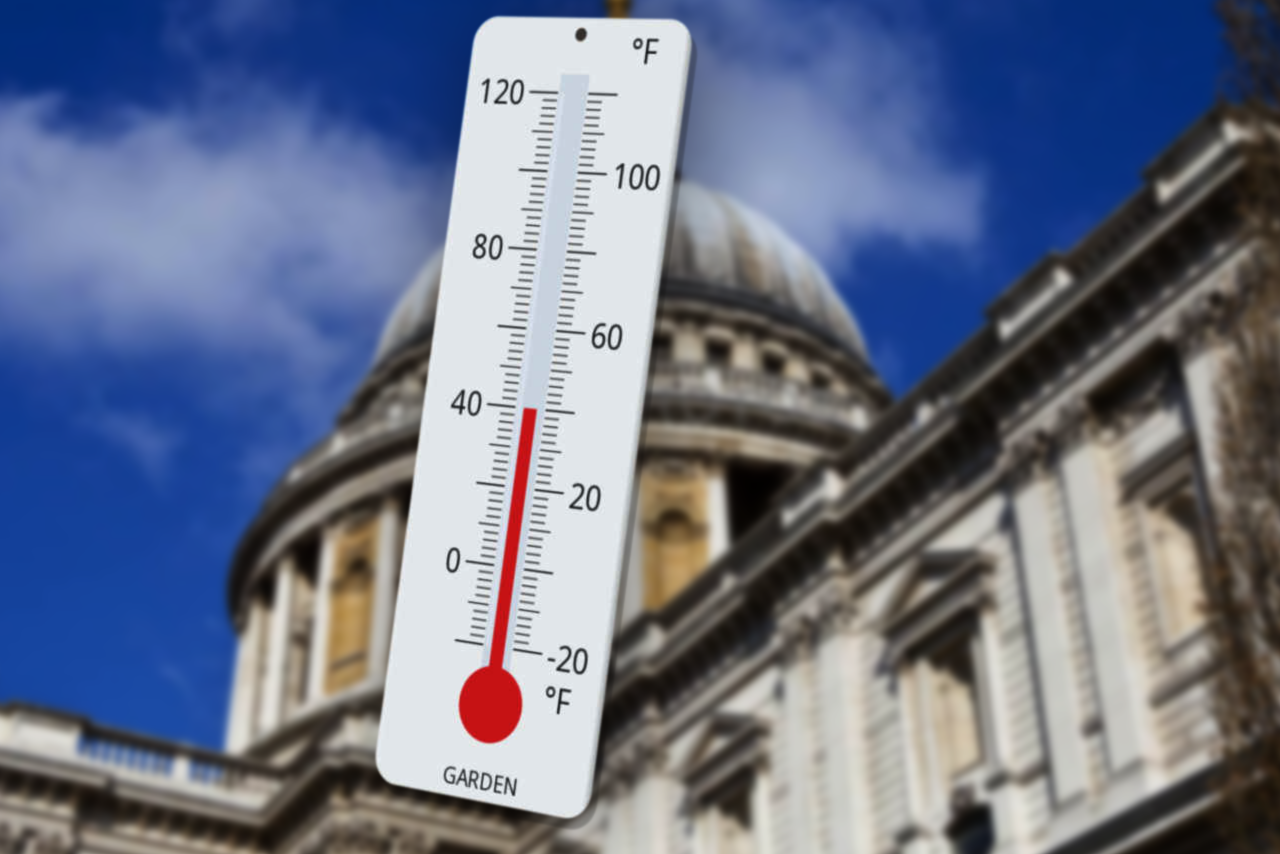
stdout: °F 40
